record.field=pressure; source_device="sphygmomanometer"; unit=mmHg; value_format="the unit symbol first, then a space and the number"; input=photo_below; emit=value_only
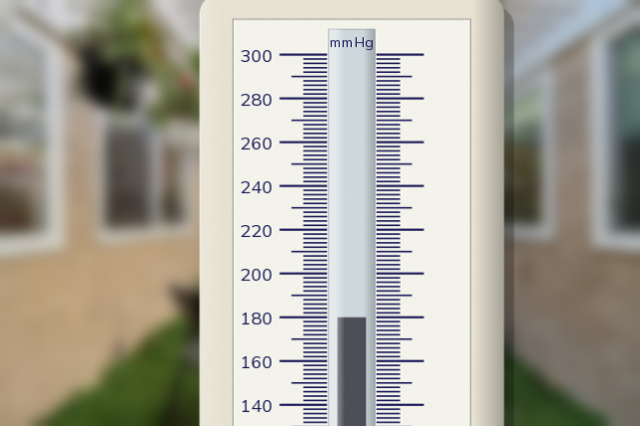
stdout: mmHg 180
